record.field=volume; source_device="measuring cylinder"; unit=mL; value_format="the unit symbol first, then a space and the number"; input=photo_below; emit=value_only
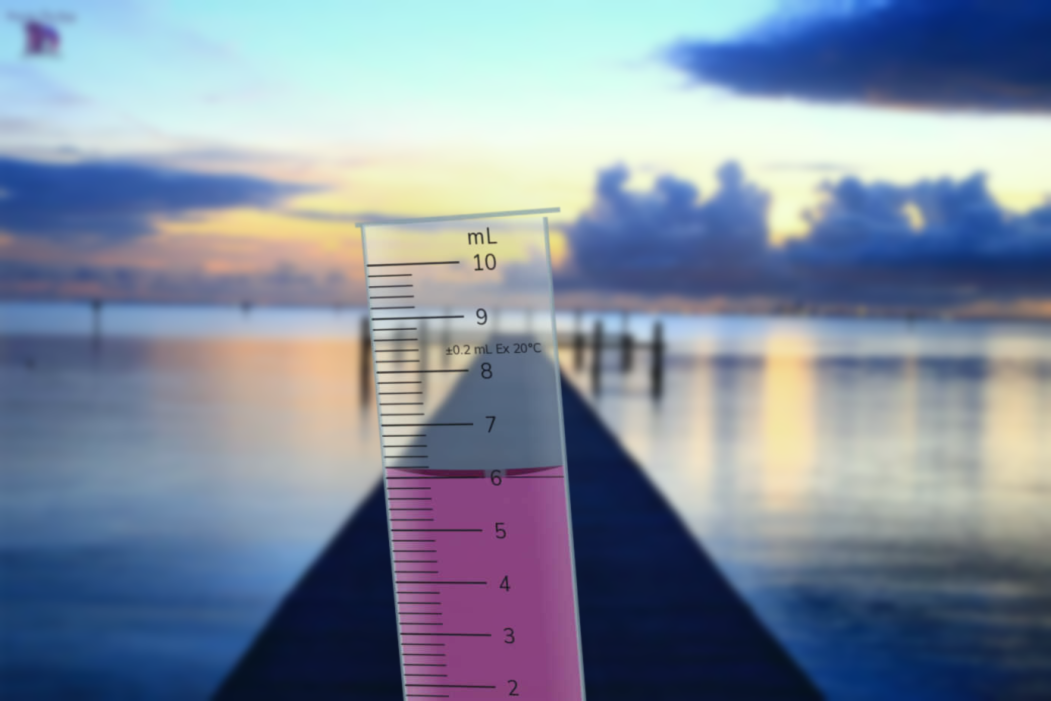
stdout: mL 6
